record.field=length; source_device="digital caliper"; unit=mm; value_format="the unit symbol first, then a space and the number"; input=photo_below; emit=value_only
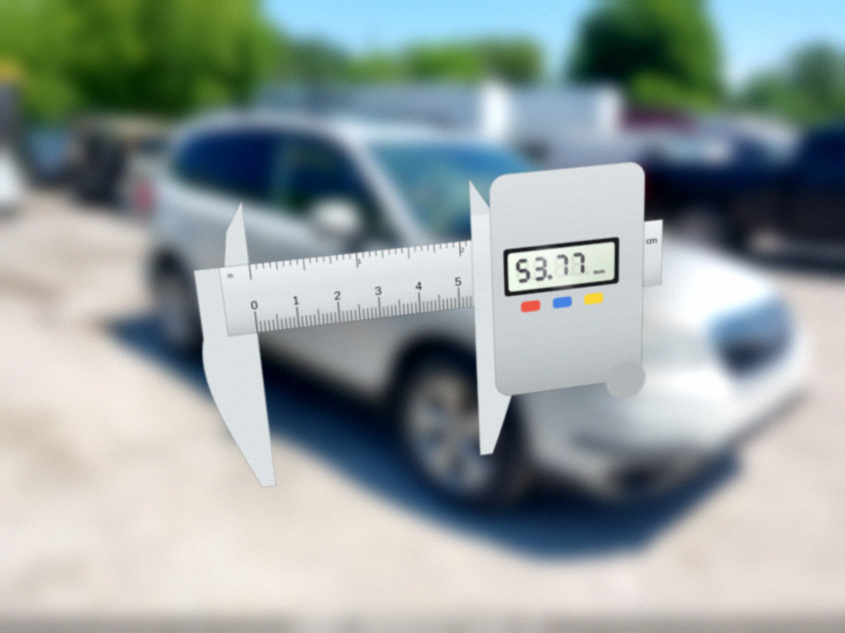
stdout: mm 53.77
